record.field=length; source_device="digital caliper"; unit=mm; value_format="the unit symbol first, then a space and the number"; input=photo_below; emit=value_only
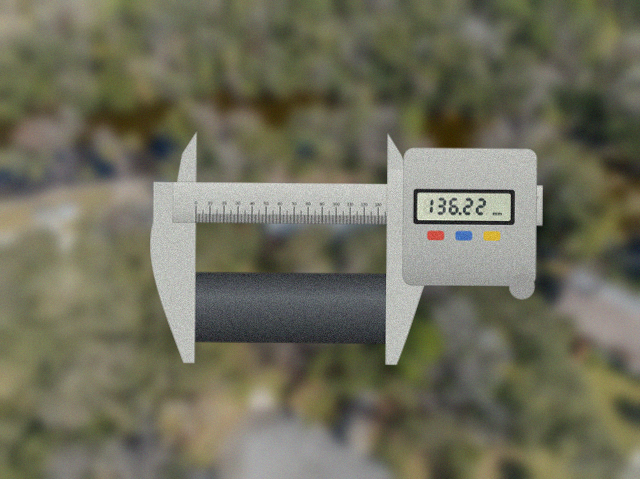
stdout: mm 136.22
